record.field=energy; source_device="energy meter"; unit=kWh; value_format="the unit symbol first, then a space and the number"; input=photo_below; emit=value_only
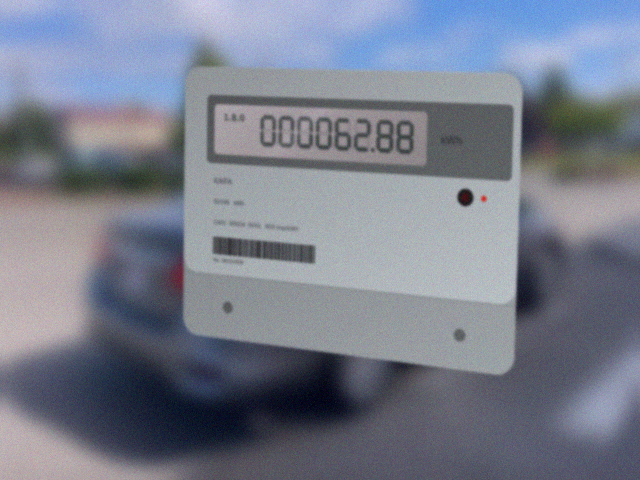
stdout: kWh 62.88
